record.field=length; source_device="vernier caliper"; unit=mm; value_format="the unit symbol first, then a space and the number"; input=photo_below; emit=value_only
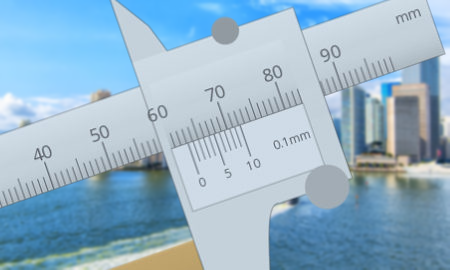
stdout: mm 63.2
